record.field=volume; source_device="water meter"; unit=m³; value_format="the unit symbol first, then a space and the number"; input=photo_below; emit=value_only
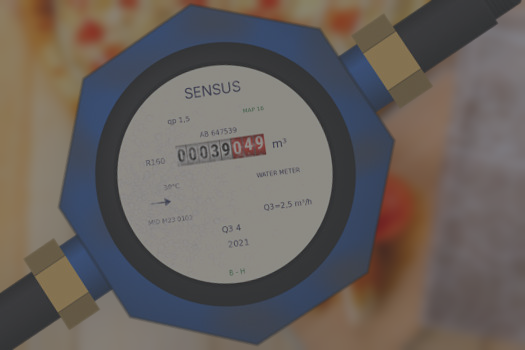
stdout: m³ 39.049
